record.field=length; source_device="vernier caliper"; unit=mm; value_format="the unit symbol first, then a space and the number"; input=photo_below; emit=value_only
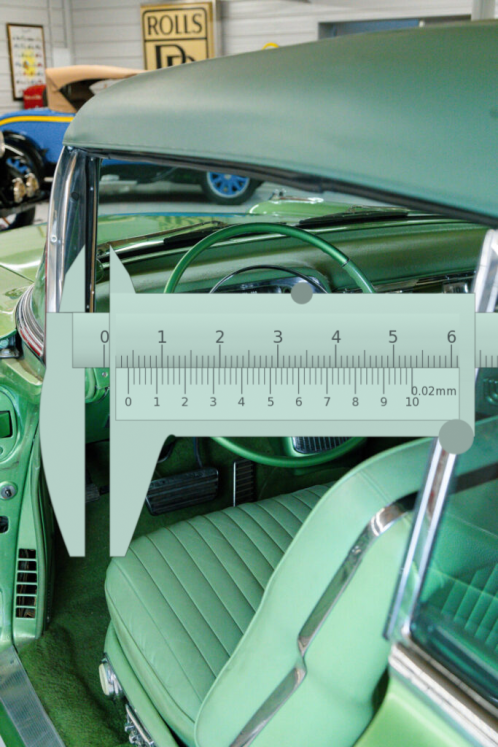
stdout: mm 4.2
